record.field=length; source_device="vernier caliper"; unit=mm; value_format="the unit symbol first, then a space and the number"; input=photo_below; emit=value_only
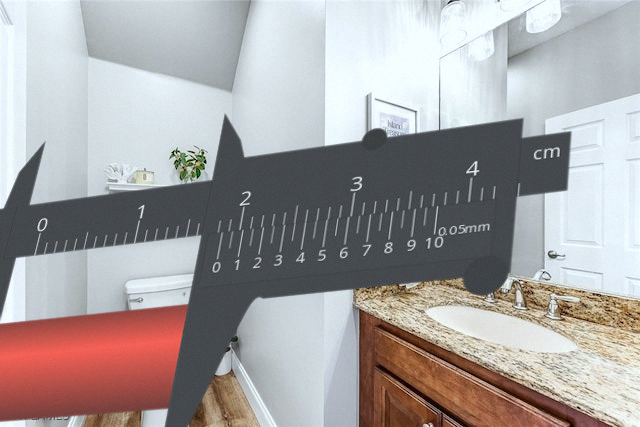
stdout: mm 18.4
